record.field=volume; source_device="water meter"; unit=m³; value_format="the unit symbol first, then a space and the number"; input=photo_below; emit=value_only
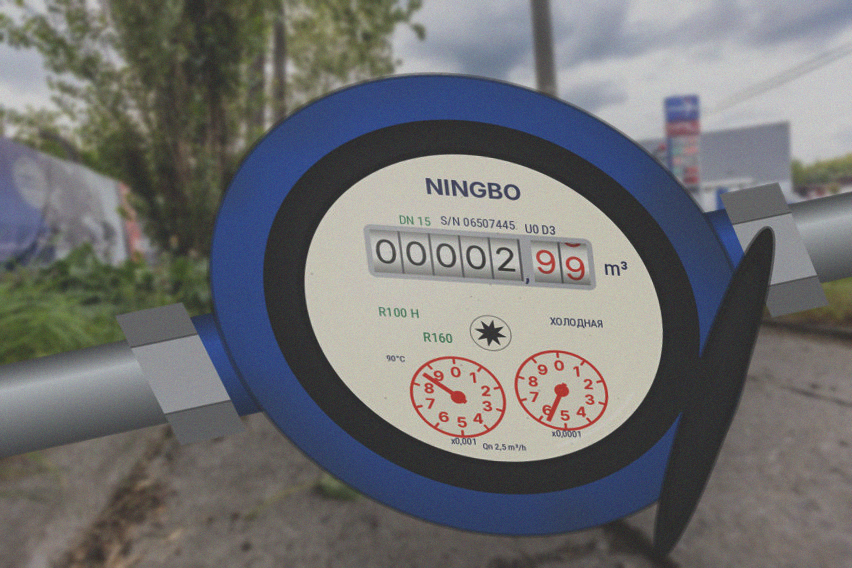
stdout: m³ 2.9885
